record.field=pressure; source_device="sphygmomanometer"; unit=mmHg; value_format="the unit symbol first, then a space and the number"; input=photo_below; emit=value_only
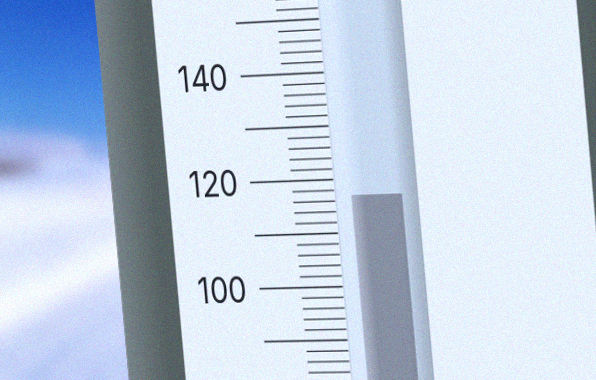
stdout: mmHg 117
